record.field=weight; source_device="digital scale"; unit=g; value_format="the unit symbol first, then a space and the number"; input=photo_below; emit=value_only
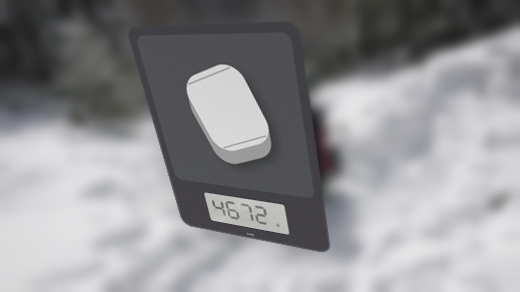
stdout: g 4672
